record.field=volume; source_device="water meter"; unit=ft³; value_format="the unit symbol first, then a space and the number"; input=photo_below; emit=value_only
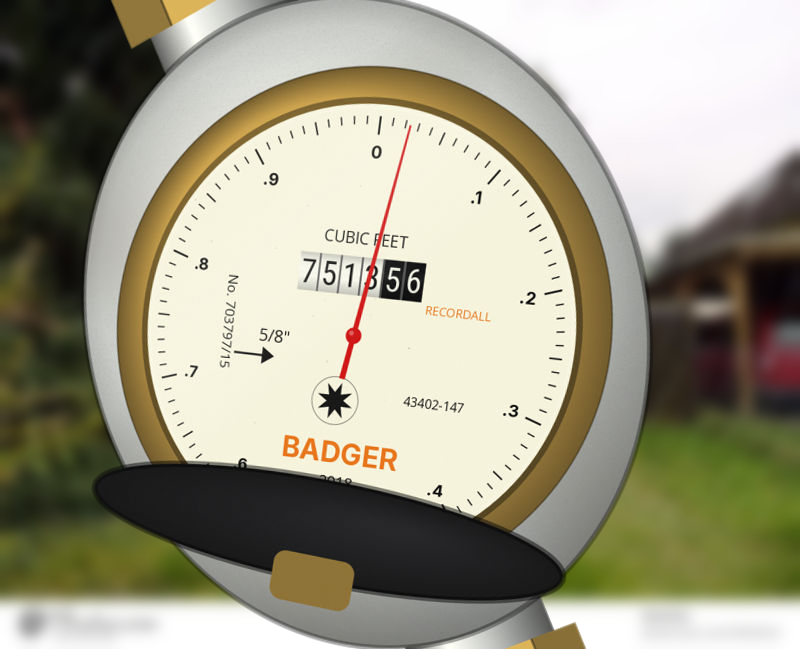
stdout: ft³ 751356.02
